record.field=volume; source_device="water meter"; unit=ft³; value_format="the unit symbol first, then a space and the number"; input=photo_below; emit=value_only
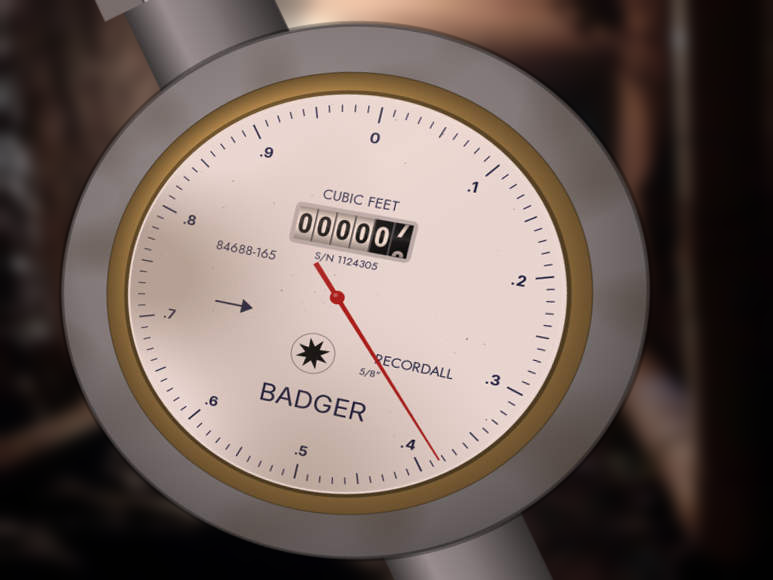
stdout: ft³ 7.38
